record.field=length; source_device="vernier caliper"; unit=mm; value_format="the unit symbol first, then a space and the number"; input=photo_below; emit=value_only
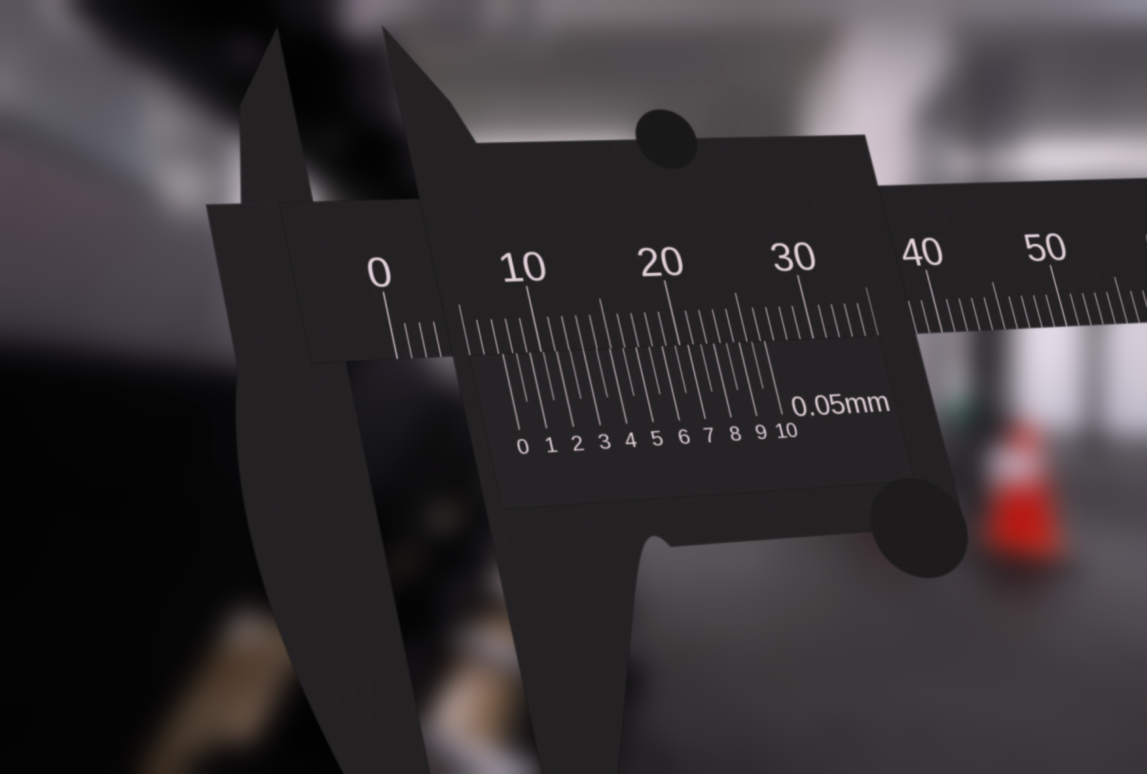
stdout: mm 7.3
